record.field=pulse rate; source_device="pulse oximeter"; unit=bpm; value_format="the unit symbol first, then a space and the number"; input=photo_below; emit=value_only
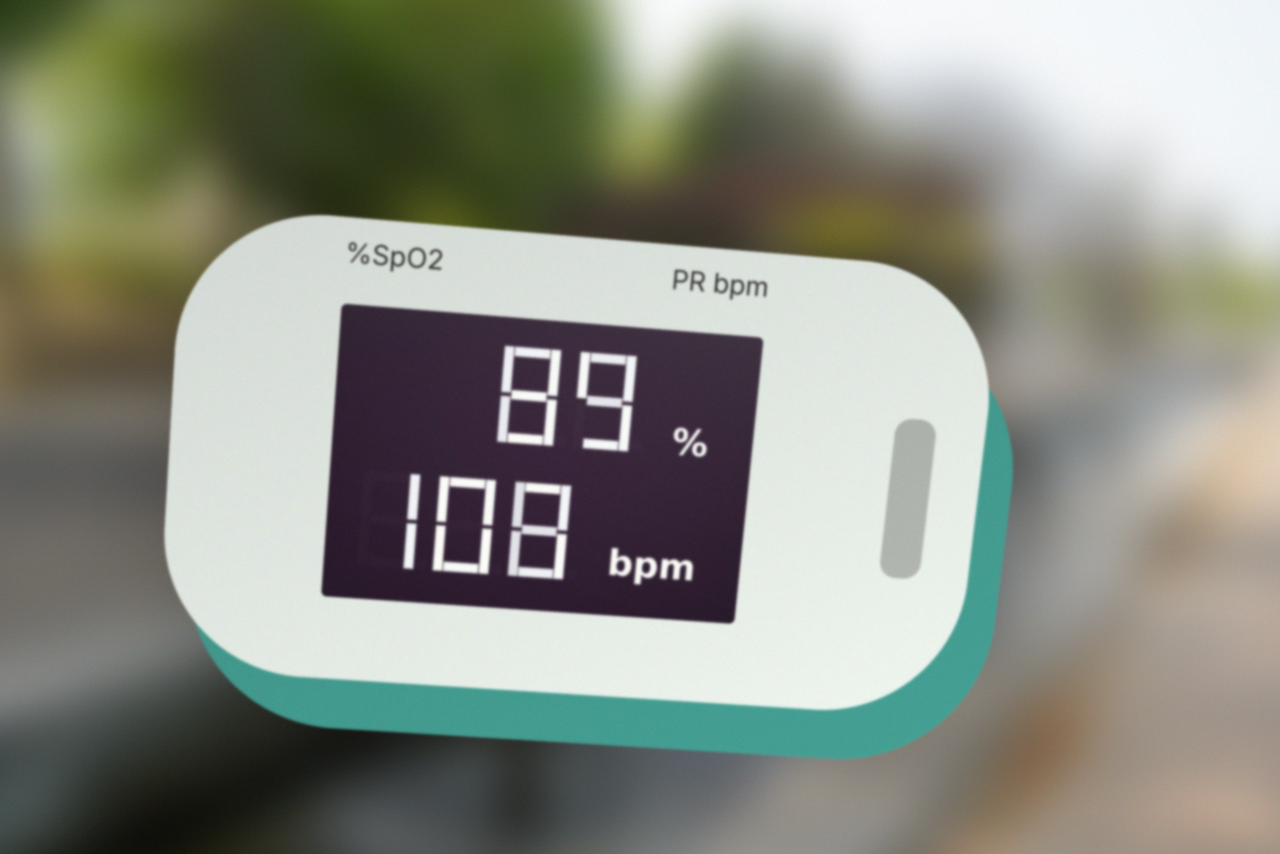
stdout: bpm 108
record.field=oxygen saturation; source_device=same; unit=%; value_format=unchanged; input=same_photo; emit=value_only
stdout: % 89
